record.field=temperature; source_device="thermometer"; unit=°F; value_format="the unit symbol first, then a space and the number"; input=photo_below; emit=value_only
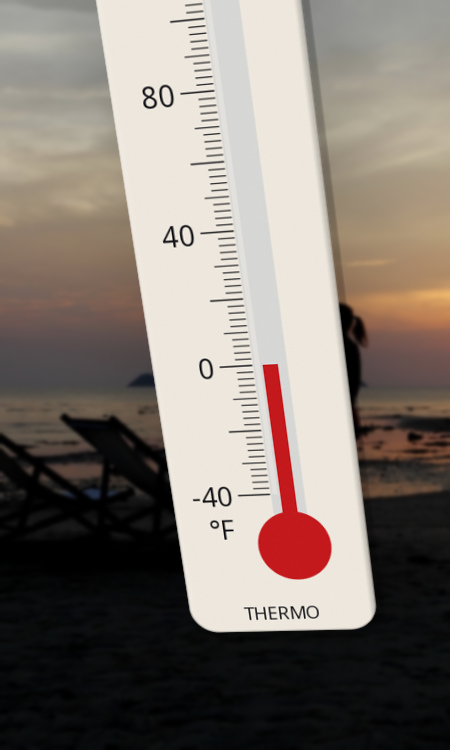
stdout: °F 0
